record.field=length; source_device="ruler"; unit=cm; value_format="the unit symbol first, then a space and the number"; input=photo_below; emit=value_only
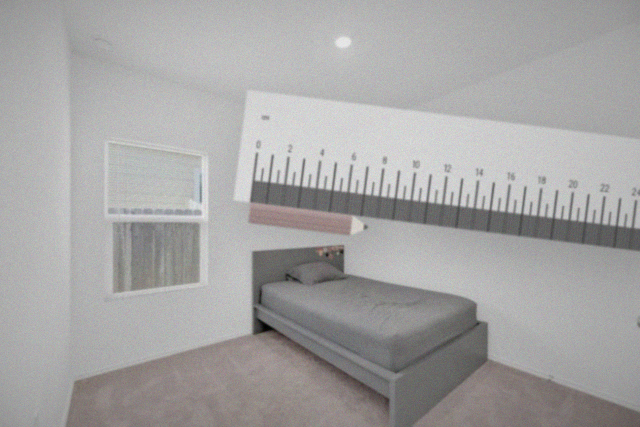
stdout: cm 7.5
